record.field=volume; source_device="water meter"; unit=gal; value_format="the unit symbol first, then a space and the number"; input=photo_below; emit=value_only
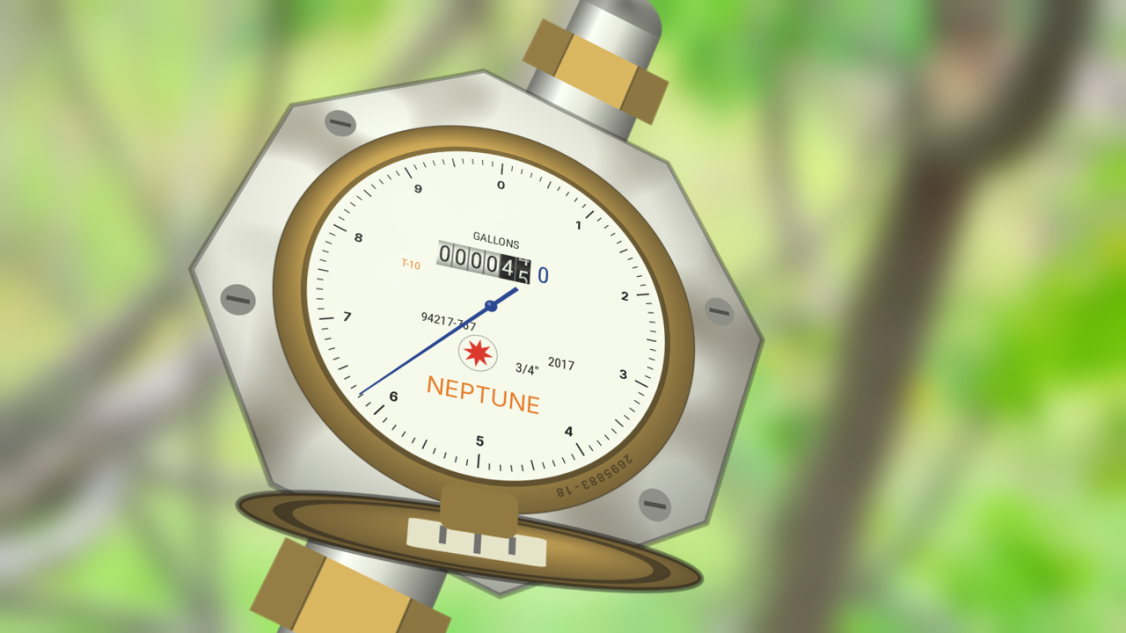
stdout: gal 446.2
